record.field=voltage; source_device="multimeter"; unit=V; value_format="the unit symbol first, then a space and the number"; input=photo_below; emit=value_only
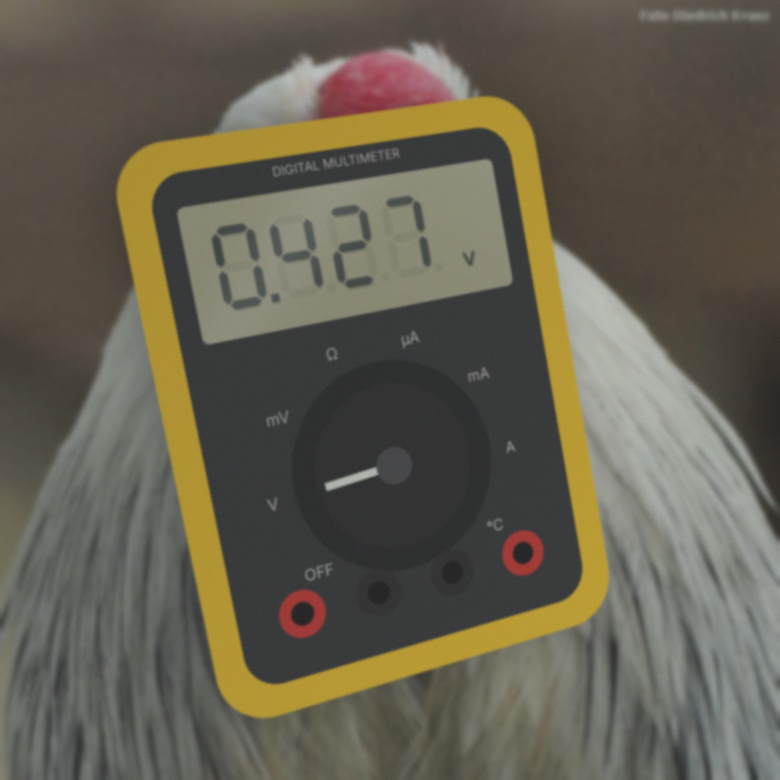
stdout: V 0.427
